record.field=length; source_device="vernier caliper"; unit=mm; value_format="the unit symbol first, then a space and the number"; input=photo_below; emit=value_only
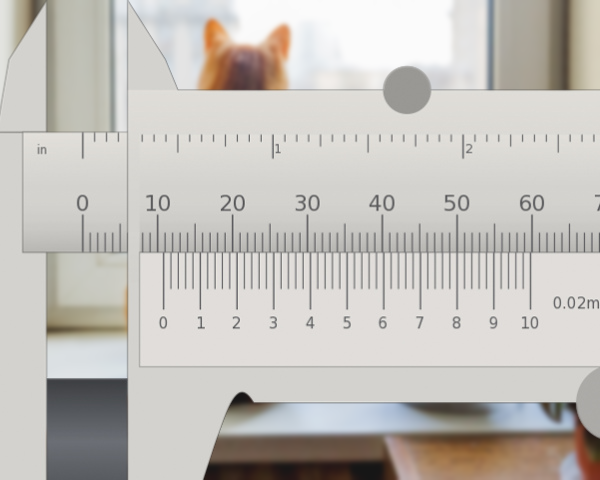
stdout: mm 10.8
